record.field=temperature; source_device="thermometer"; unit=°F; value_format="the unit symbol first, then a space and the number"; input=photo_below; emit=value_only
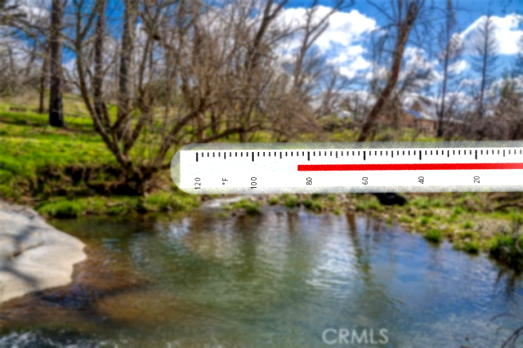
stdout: °F 84
